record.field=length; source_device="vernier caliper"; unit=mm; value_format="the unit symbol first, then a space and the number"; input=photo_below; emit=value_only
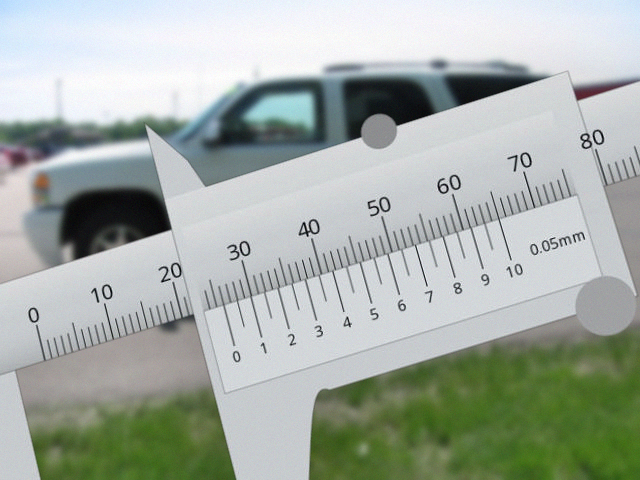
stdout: mm 26.0
